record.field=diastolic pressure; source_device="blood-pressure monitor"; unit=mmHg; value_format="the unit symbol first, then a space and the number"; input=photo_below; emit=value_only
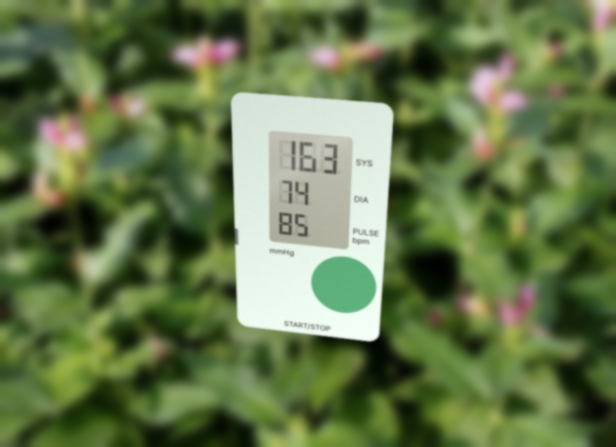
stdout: mmHg 74
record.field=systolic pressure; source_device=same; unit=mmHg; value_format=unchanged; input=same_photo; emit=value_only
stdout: mmHg 163
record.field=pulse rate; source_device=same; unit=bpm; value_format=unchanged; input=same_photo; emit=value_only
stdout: bpm 85
